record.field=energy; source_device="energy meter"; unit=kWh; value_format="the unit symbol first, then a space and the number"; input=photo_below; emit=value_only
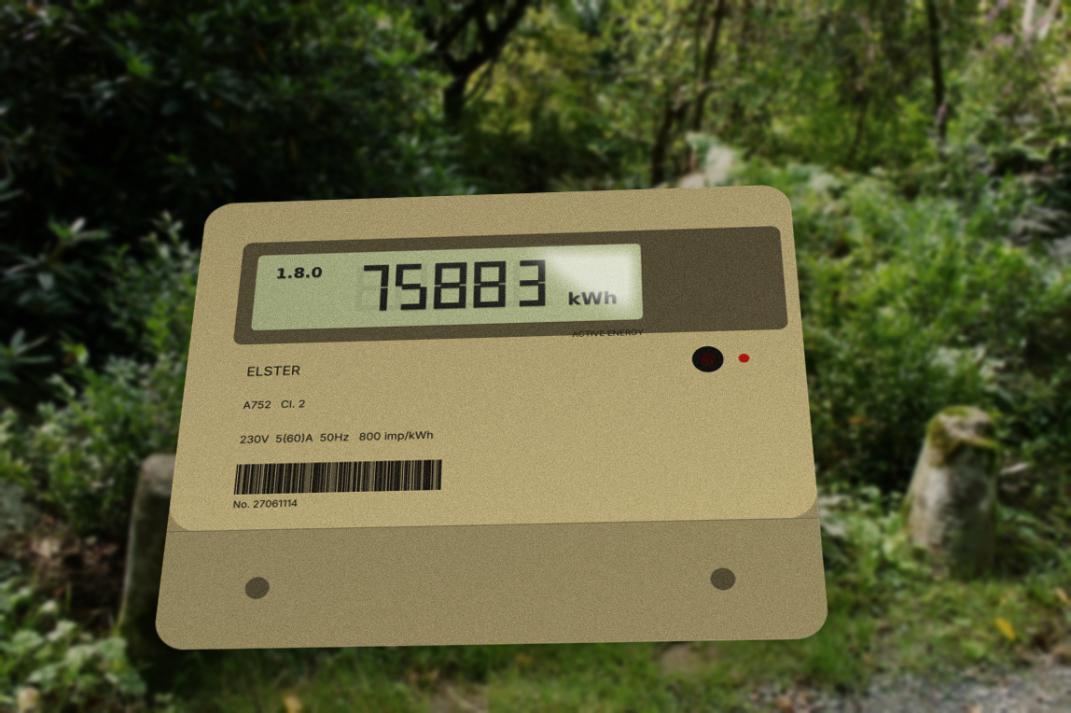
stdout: kWh 75883
